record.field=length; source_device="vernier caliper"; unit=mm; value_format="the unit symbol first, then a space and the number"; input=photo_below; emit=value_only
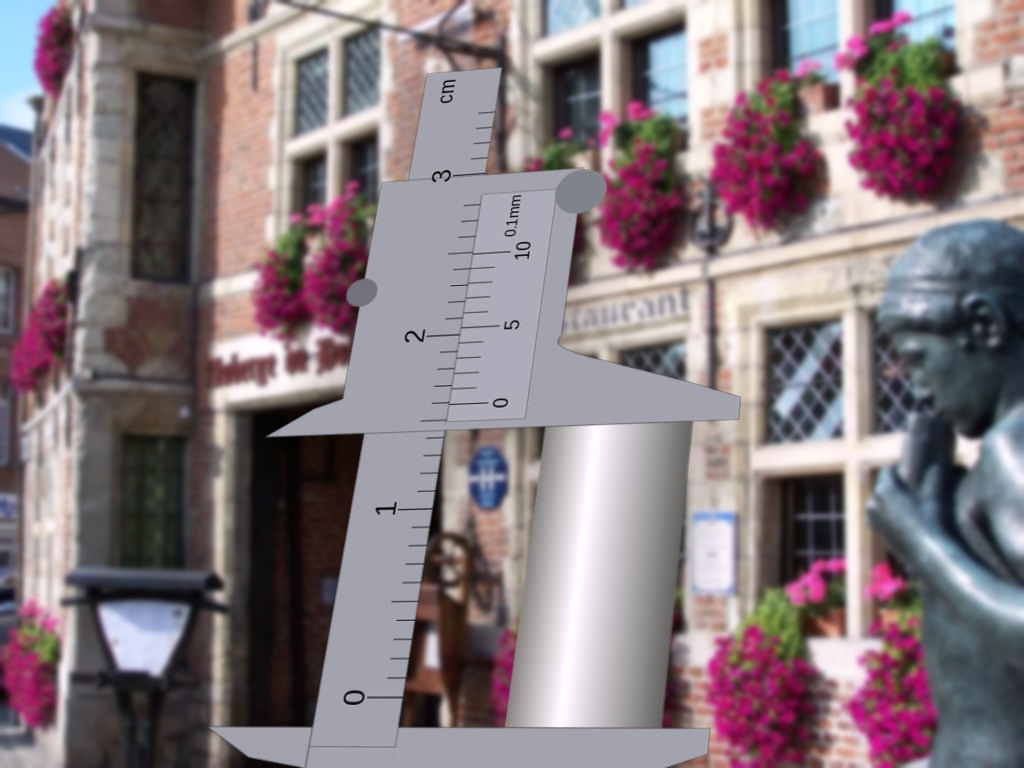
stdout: mm 15.9
